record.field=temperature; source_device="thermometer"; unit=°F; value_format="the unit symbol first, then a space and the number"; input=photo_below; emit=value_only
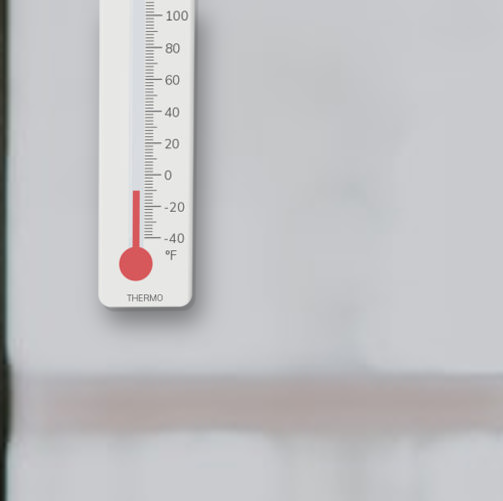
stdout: °F -10
